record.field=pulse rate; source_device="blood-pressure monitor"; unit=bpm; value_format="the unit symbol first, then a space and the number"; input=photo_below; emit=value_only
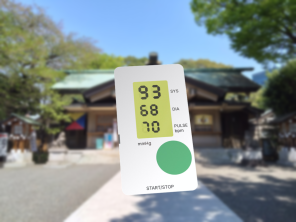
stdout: bpm 70
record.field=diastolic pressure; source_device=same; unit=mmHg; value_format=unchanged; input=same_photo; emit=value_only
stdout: mmHg 68
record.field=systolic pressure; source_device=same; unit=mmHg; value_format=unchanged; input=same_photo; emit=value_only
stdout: mmHg 93
